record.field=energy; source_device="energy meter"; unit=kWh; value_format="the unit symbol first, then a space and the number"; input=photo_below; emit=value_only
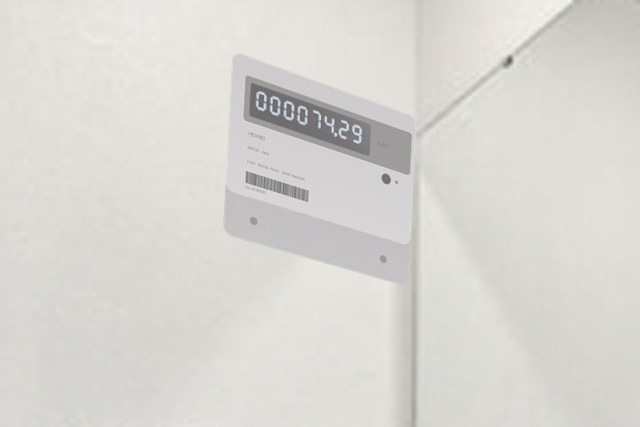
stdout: kWh 74.29
